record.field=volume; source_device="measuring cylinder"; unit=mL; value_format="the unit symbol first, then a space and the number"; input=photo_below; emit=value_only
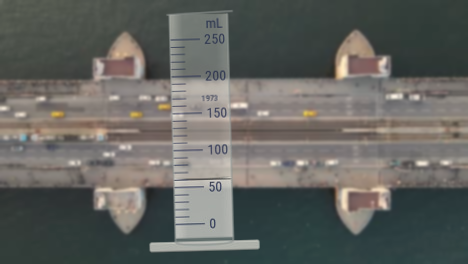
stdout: mL 60
